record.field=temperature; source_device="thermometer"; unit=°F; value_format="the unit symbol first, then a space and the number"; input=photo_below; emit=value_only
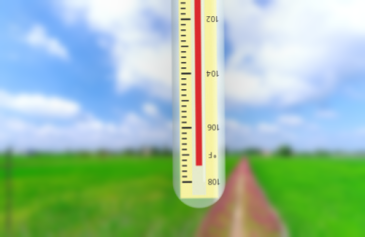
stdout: °F 107.4
